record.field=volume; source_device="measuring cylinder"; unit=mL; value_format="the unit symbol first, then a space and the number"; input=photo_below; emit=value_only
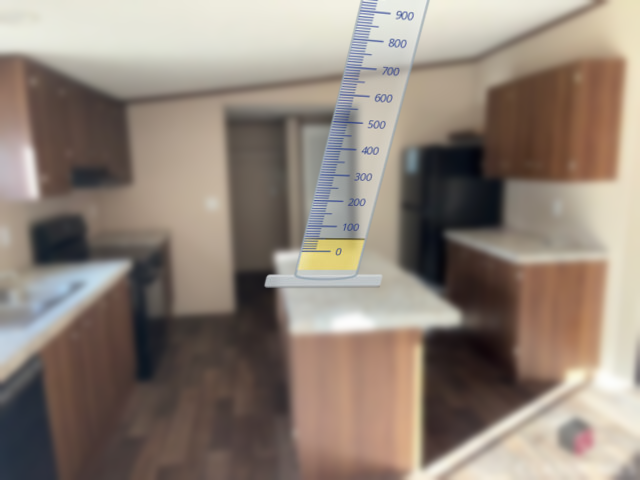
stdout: mL 50
